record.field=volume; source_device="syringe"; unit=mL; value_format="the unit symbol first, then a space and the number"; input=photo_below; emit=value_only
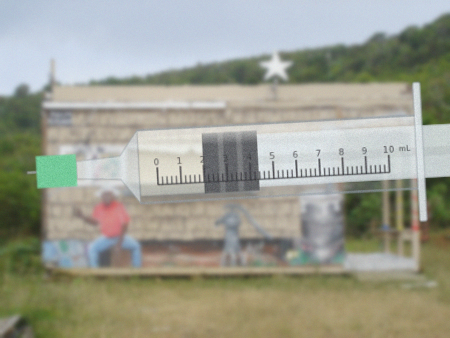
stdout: mL 2
